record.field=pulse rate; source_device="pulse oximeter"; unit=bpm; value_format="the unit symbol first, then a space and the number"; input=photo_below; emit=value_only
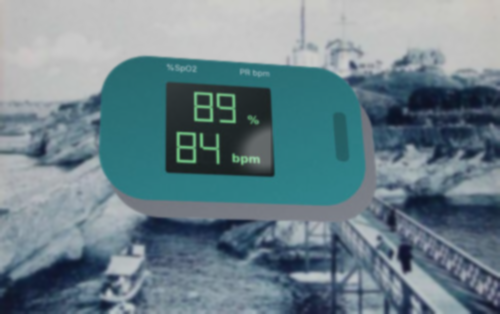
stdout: bpm 84
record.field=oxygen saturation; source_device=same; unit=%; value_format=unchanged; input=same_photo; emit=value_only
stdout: % 89
